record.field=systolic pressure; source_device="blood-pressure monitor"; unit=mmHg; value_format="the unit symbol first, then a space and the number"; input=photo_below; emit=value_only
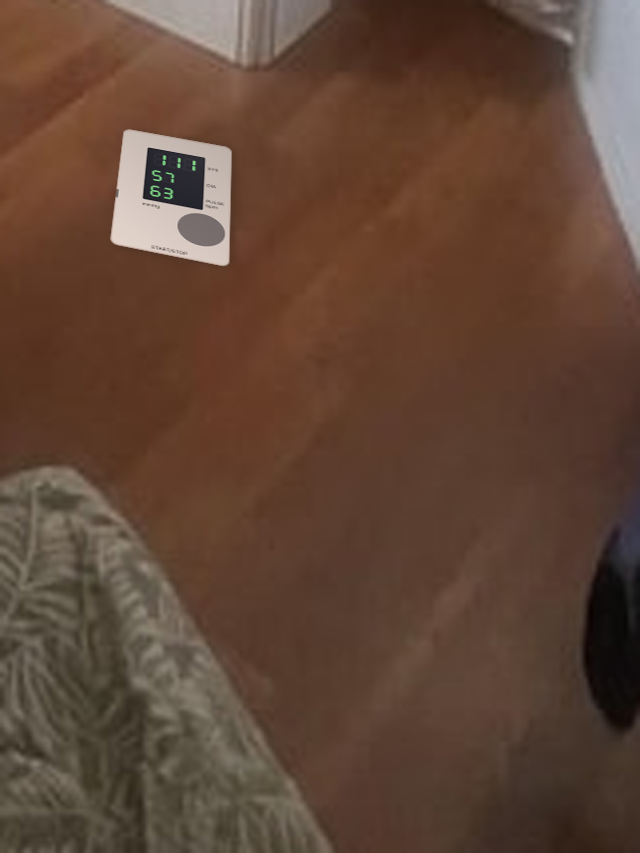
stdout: mmHg 111
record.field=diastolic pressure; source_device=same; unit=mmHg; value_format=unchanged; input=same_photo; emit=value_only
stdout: mmHg 57
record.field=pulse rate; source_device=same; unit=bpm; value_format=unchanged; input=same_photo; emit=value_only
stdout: bpm 63
